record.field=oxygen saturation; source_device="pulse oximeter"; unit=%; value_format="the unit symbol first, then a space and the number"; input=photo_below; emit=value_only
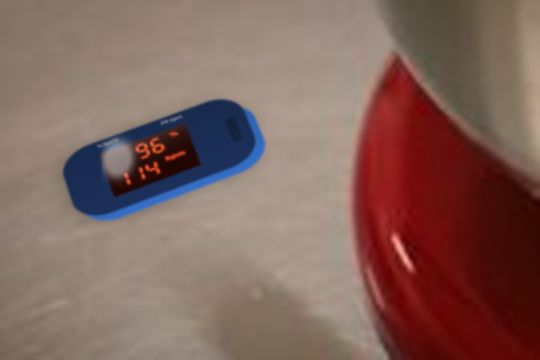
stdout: % 96
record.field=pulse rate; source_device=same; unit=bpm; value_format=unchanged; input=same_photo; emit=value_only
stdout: bpm 114
